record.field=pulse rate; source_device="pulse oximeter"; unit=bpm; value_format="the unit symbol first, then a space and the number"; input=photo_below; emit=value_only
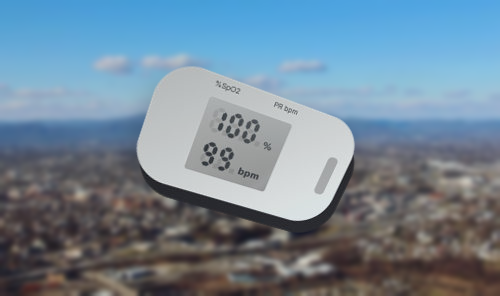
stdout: bpm 99
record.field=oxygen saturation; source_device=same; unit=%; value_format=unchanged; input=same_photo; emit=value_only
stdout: % 100
